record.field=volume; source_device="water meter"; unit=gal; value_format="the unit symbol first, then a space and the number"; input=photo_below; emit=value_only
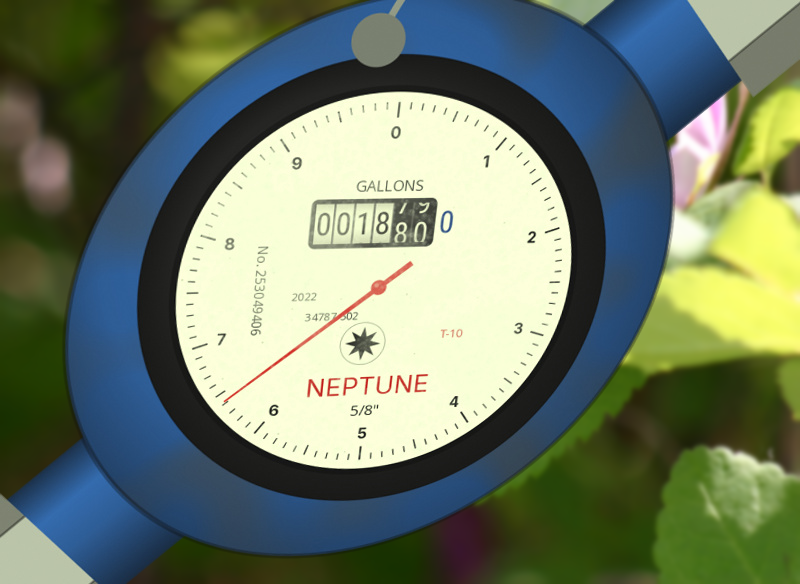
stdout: gal 18796.4
